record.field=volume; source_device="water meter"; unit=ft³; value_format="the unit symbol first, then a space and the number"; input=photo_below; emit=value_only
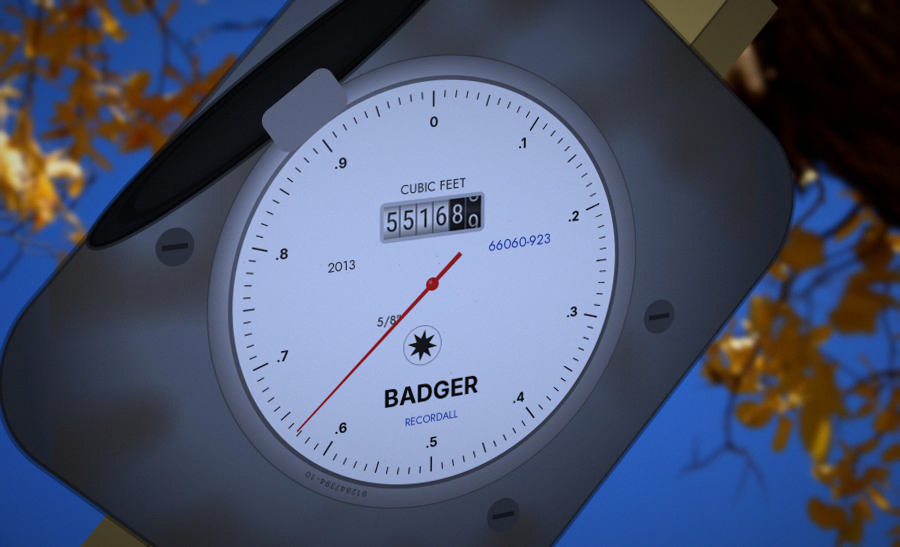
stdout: ft³ 551688.63
